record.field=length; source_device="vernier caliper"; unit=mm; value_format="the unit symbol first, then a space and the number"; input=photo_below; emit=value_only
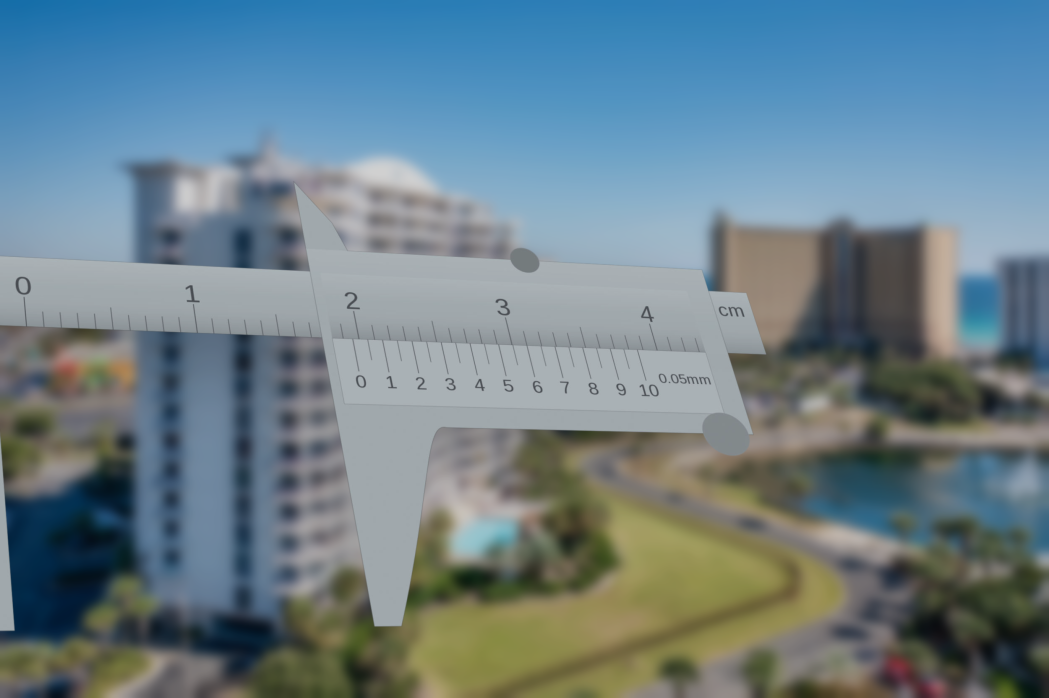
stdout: mm 19.6
